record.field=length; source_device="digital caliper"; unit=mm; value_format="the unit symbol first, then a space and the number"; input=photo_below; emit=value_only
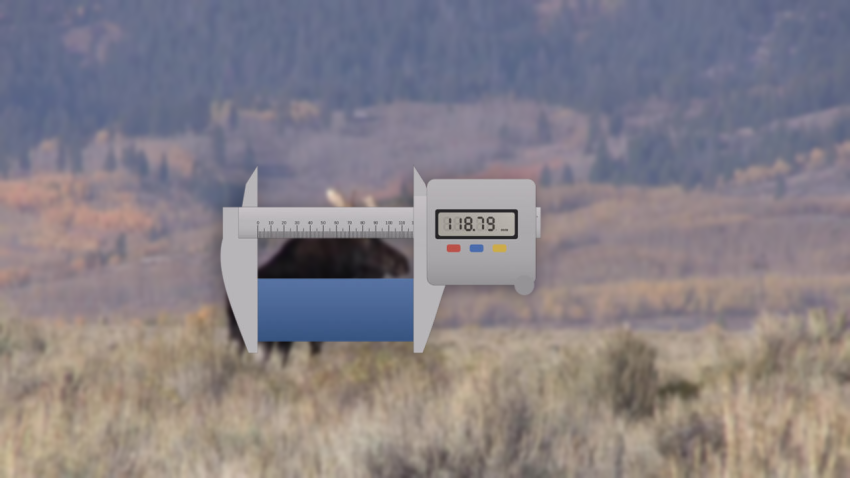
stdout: mm 118.79
